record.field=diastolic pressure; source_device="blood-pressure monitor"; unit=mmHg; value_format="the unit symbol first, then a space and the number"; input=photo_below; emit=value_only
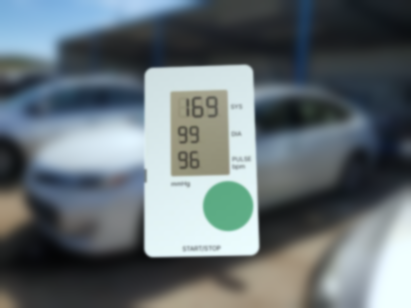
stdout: mmHg 99
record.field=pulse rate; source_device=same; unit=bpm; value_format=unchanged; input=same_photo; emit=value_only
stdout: bpm 96
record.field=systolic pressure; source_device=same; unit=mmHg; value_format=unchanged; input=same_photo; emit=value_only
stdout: mmHg 169
